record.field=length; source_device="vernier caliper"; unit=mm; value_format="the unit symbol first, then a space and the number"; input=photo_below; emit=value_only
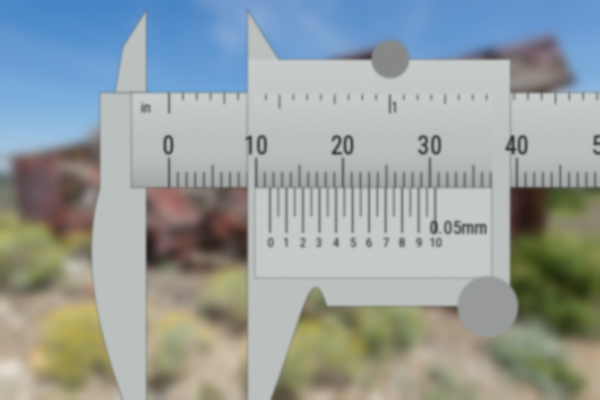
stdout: mm 11.6
